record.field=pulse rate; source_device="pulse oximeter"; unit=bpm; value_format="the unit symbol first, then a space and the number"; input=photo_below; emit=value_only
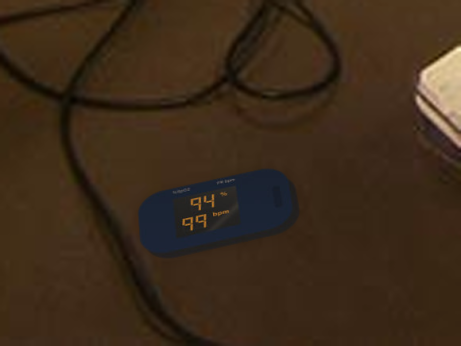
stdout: bpm 99
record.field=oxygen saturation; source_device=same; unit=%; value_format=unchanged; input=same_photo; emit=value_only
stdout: % 94
